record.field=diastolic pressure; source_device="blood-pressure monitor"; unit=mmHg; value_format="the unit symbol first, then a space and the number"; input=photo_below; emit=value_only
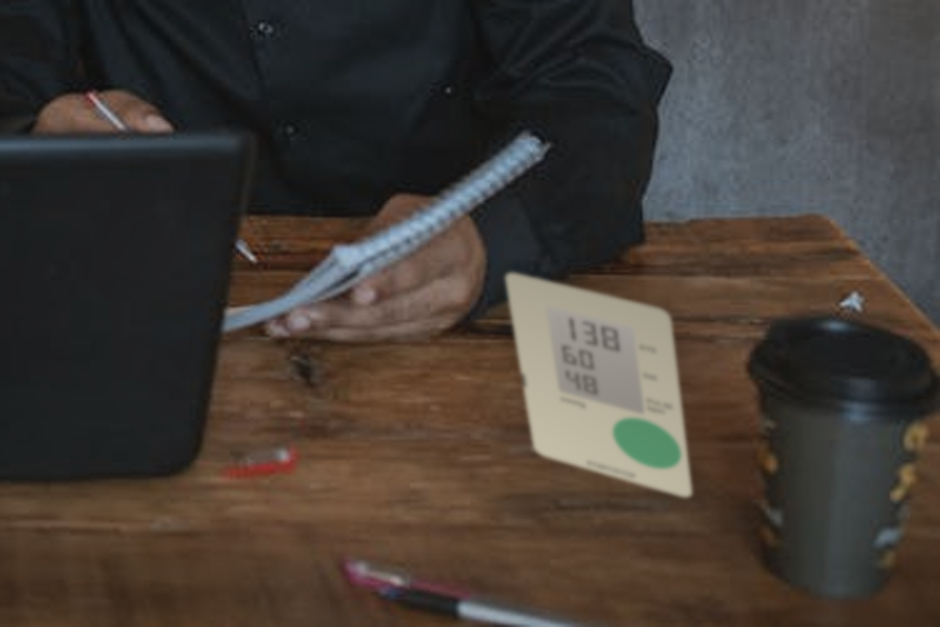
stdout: mmHg 60
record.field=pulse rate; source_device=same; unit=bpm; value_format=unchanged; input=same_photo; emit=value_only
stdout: bpm 48
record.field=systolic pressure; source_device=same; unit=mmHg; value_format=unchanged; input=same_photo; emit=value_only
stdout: mmHg 138
